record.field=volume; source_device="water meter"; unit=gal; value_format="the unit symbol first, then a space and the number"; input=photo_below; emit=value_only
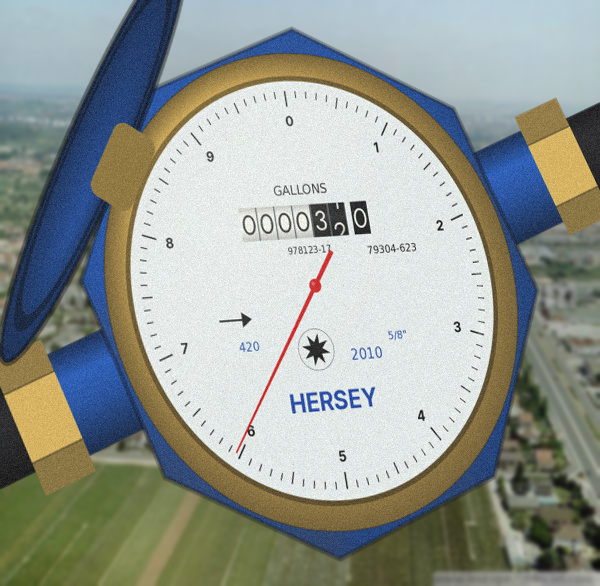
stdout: gal 316.0
